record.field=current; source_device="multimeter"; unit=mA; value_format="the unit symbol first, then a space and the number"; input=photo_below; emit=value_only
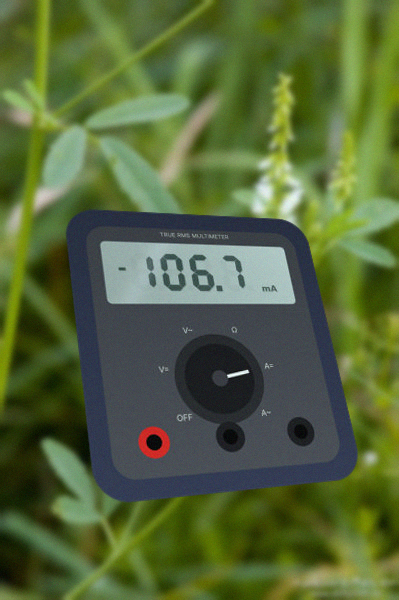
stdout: mA -106.7
